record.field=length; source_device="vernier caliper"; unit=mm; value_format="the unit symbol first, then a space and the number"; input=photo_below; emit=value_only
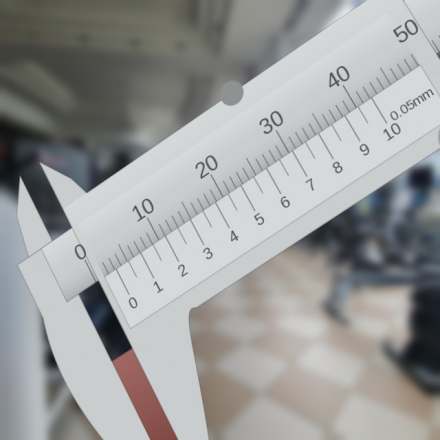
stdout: mm 3.2
